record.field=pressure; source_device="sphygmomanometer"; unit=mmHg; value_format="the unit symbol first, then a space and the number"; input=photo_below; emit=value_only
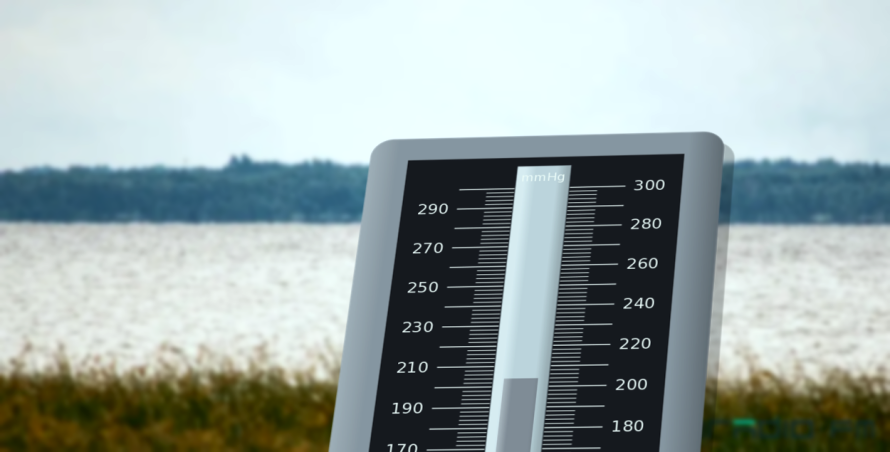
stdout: mmHg 204
